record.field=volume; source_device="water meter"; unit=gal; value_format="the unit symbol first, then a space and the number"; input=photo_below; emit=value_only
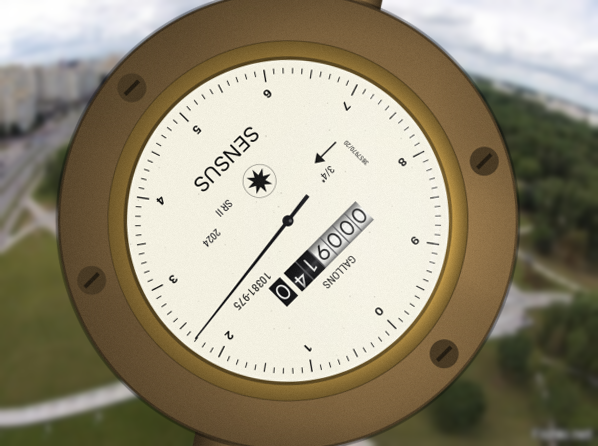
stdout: gal 9142.3
